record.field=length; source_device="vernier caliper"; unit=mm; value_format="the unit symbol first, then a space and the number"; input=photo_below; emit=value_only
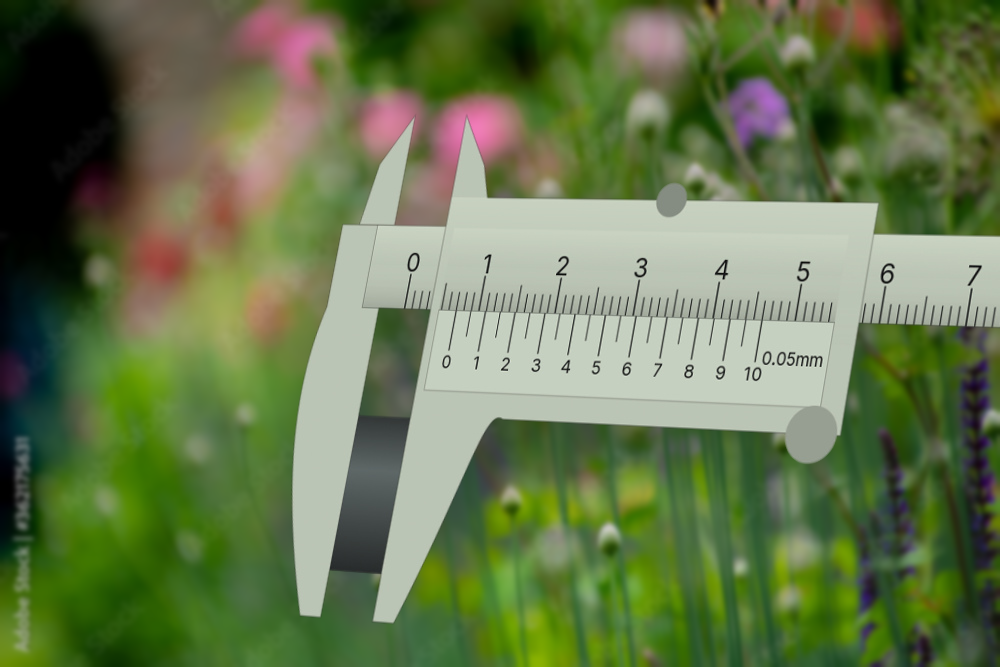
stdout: mm 7.0
